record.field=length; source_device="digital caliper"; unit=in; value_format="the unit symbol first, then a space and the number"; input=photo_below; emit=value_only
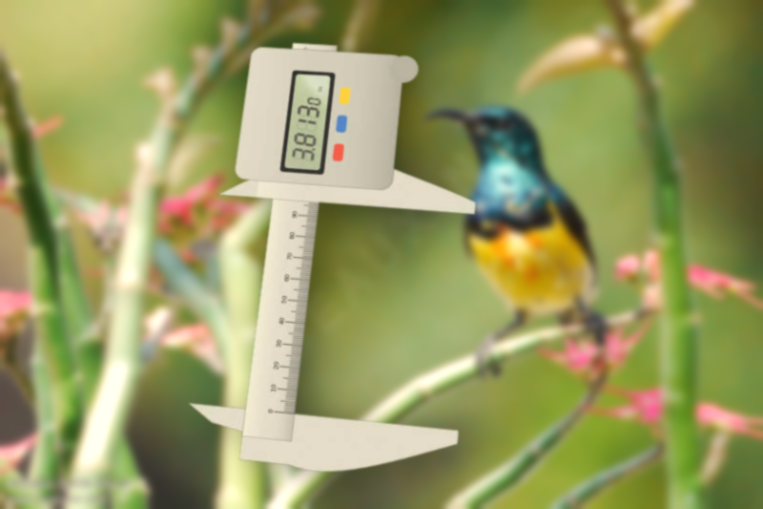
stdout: in 3.8130
